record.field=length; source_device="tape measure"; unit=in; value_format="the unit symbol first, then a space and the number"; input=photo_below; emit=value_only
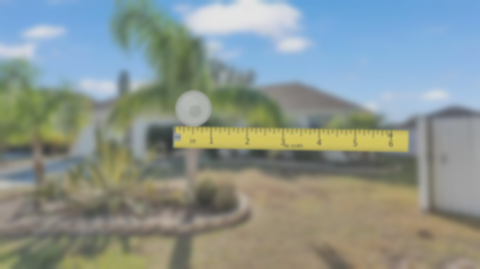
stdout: in 1
